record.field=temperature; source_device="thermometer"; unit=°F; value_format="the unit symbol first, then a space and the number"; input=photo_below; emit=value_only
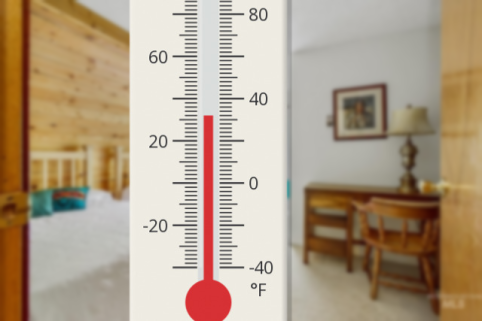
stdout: °F 32
